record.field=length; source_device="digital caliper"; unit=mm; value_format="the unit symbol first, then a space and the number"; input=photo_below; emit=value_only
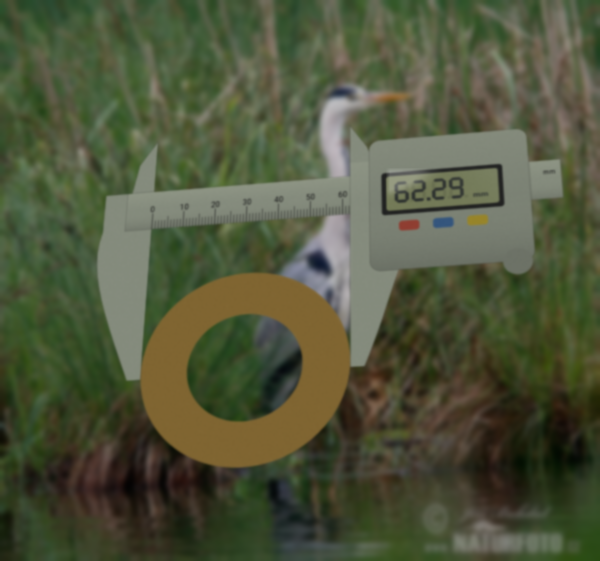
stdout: mm 62.29
